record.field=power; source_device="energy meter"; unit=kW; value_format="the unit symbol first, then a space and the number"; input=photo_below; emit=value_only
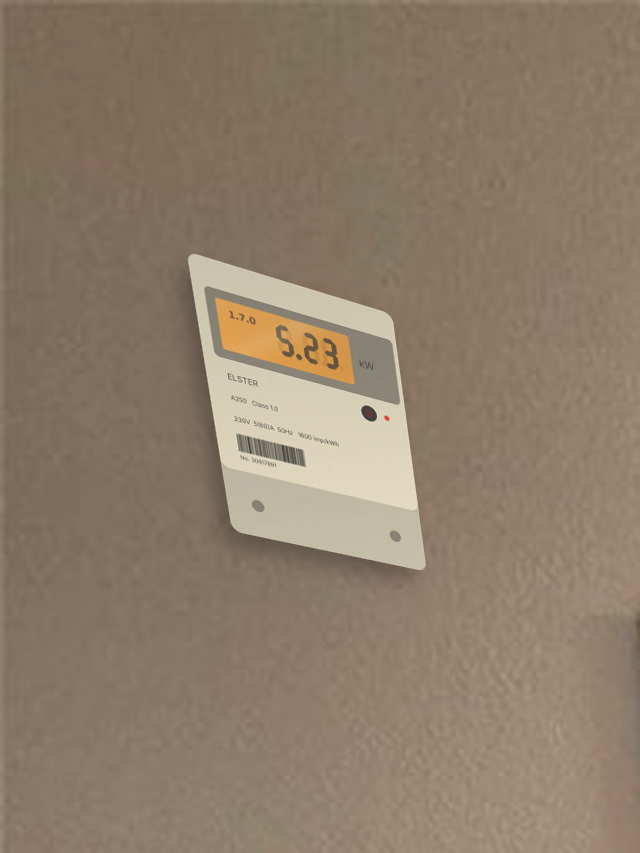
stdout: kW 5.23
